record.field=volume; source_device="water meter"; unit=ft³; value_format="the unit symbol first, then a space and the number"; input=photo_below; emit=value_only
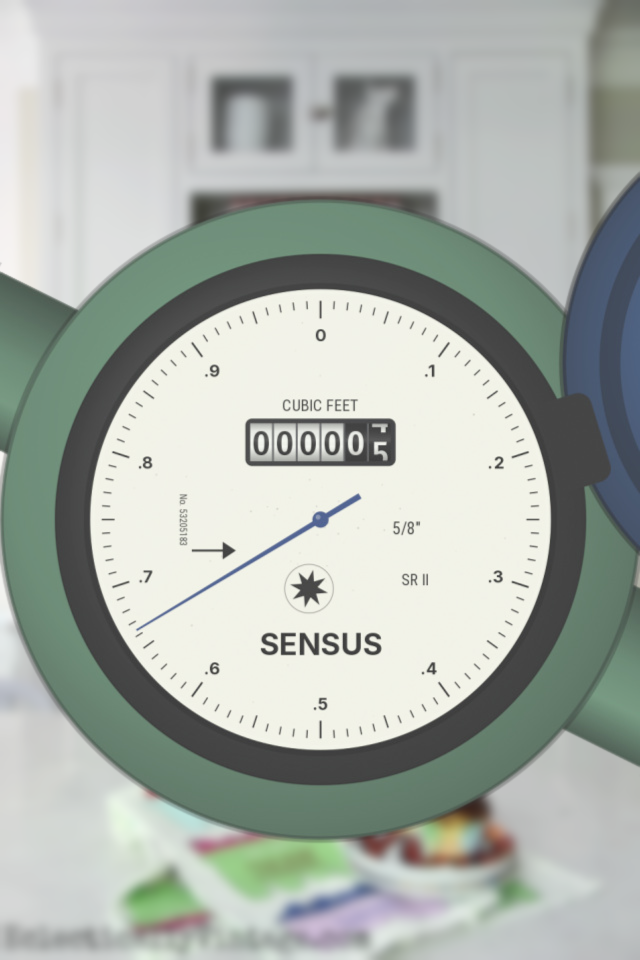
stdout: ft³ 4.66
